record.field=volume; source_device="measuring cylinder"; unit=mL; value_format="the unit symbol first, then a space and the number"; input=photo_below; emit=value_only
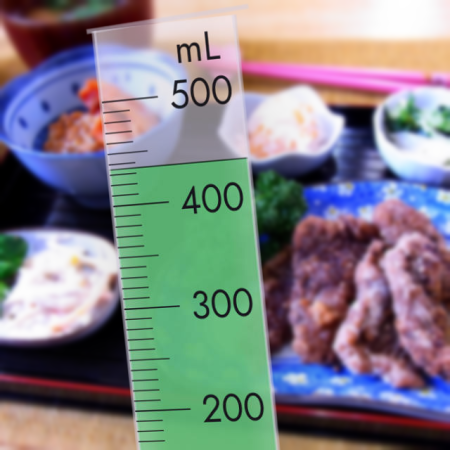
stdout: mL 435
